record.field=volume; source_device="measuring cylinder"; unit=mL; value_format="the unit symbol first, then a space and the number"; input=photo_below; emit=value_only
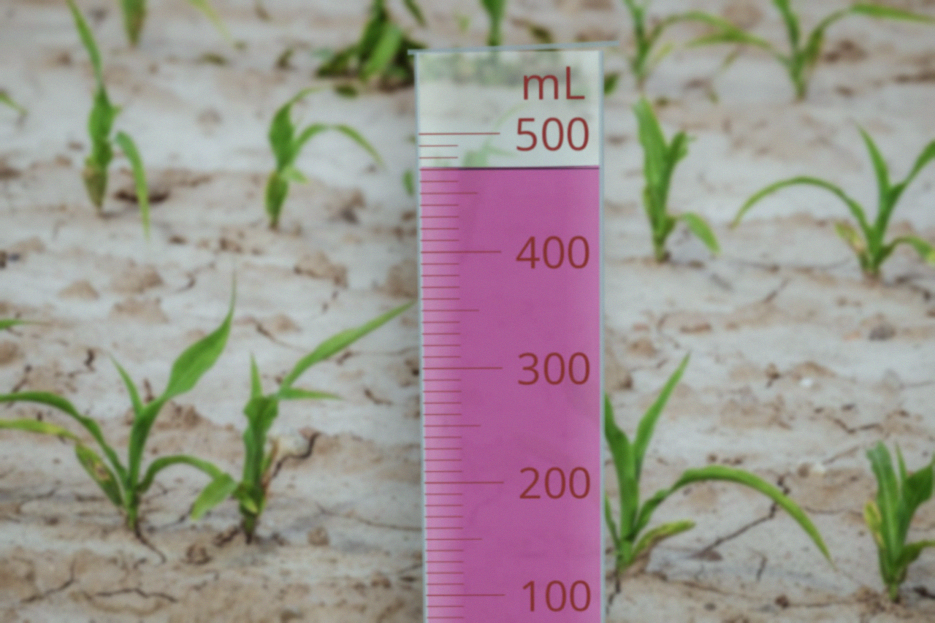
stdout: mL 470
